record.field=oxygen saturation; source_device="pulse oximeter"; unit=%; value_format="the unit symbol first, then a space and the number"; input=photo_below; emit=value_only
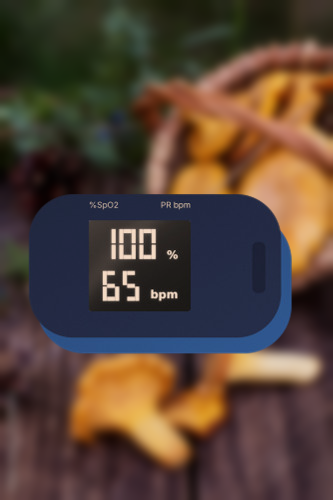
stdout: % 100
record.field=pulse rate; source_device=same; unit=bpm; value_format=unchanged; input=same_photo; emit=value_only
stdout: bpm 65
